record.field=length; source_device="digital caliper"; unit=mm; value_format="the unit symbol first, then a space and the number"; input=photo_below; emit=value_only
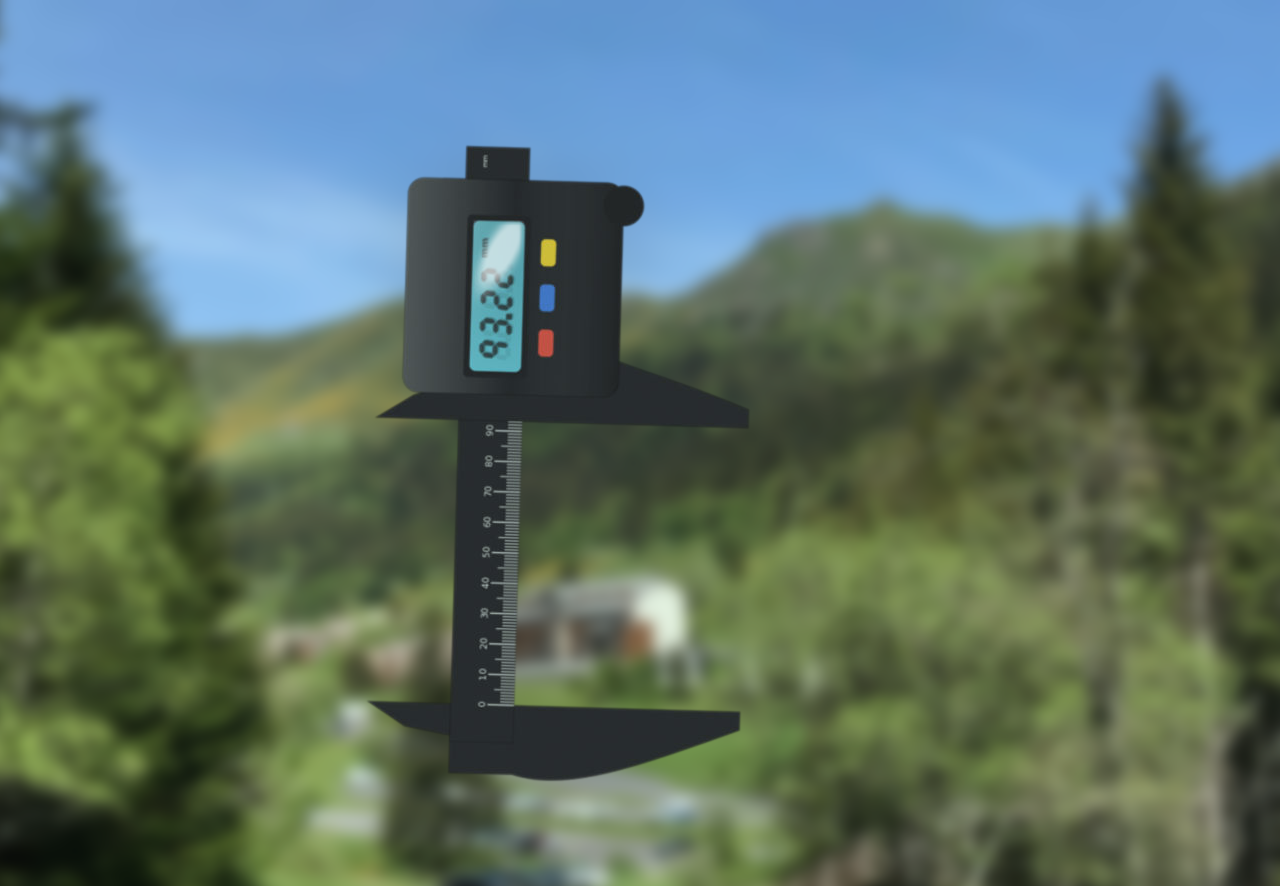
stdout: mm 93.22
